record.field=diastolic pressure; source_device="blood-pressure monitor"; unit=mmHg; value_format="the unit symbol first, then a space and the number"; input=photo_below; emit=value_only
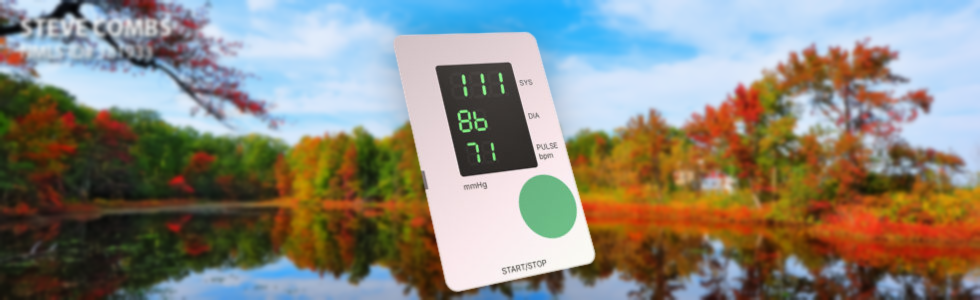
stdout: mmHg 86
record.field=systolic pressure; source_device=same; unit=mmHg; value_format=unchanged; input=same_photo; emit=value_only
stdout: mmHg 111
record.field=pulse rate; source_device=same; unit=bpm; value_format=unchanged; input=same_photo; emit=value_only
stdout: bpm 71
